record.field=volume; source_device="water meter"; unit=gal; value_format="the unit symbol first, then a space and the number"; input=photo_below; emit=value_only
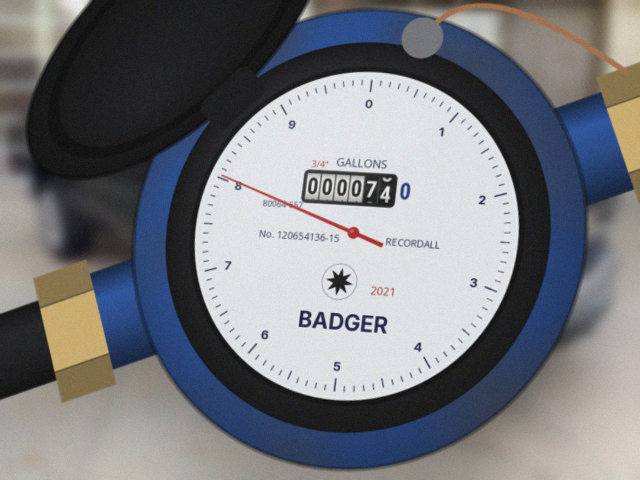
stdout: gal 738.0
